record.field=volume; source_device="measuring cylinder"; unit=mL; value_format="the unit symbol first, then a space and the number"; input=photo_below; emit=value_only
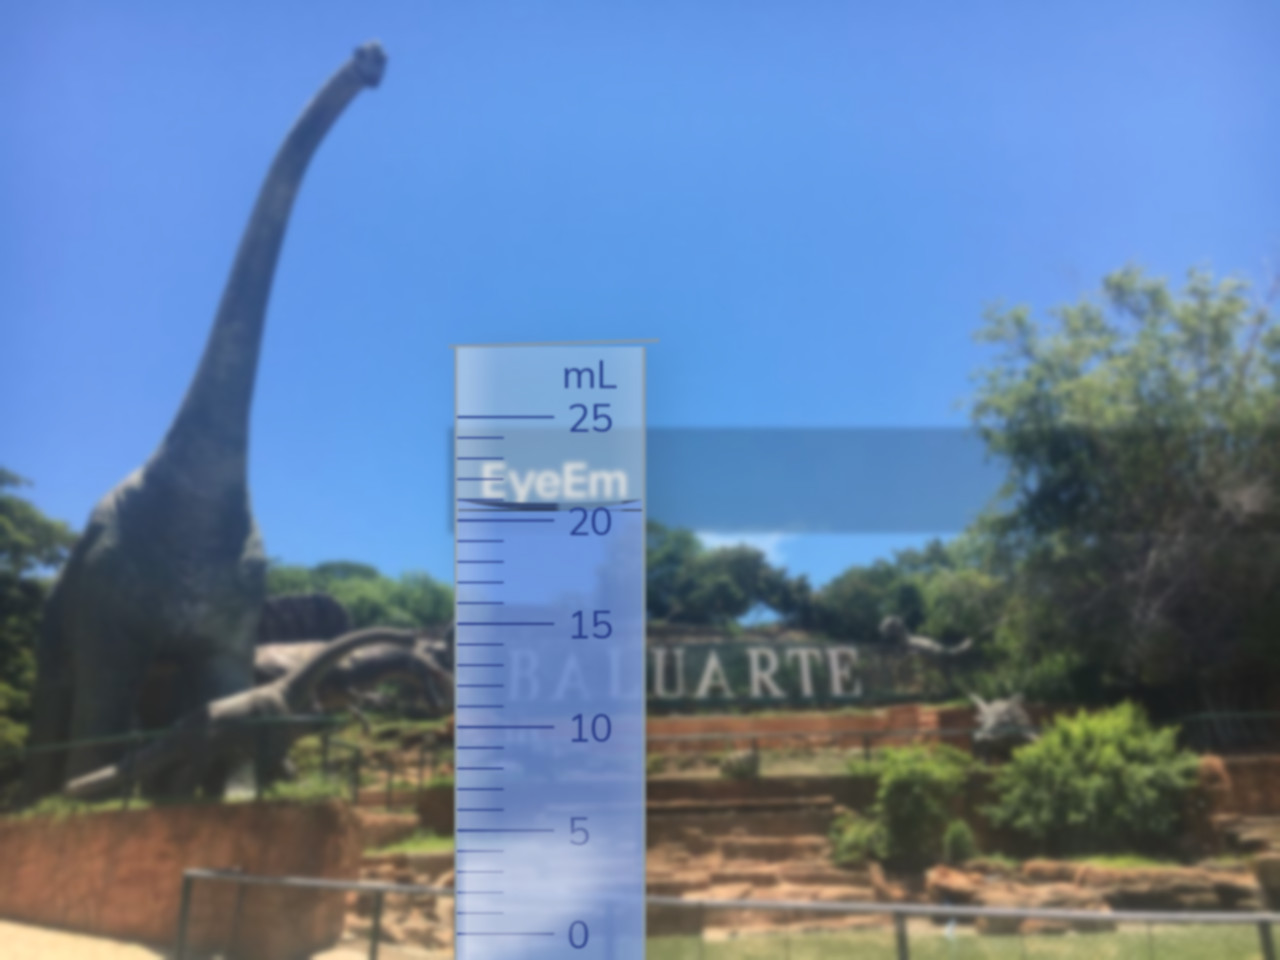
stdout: mL 20.5
